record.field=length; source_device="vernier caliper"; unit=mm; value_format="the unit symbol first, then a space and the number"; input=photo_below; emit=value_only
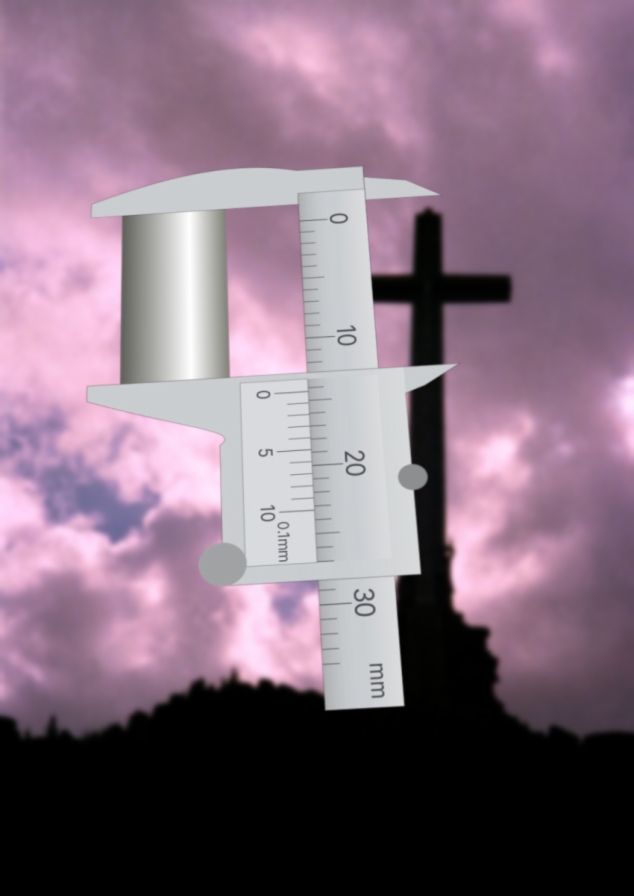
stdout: mm 14.3
